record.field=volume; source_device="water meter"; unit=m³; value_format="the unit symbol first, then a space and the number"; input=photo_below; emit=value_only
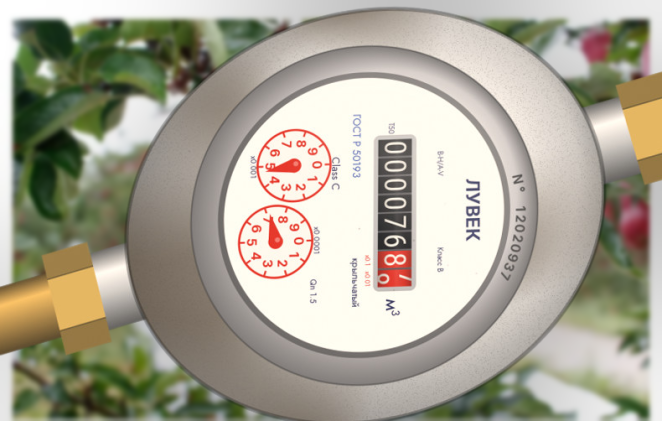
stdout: m³ 76.8747
